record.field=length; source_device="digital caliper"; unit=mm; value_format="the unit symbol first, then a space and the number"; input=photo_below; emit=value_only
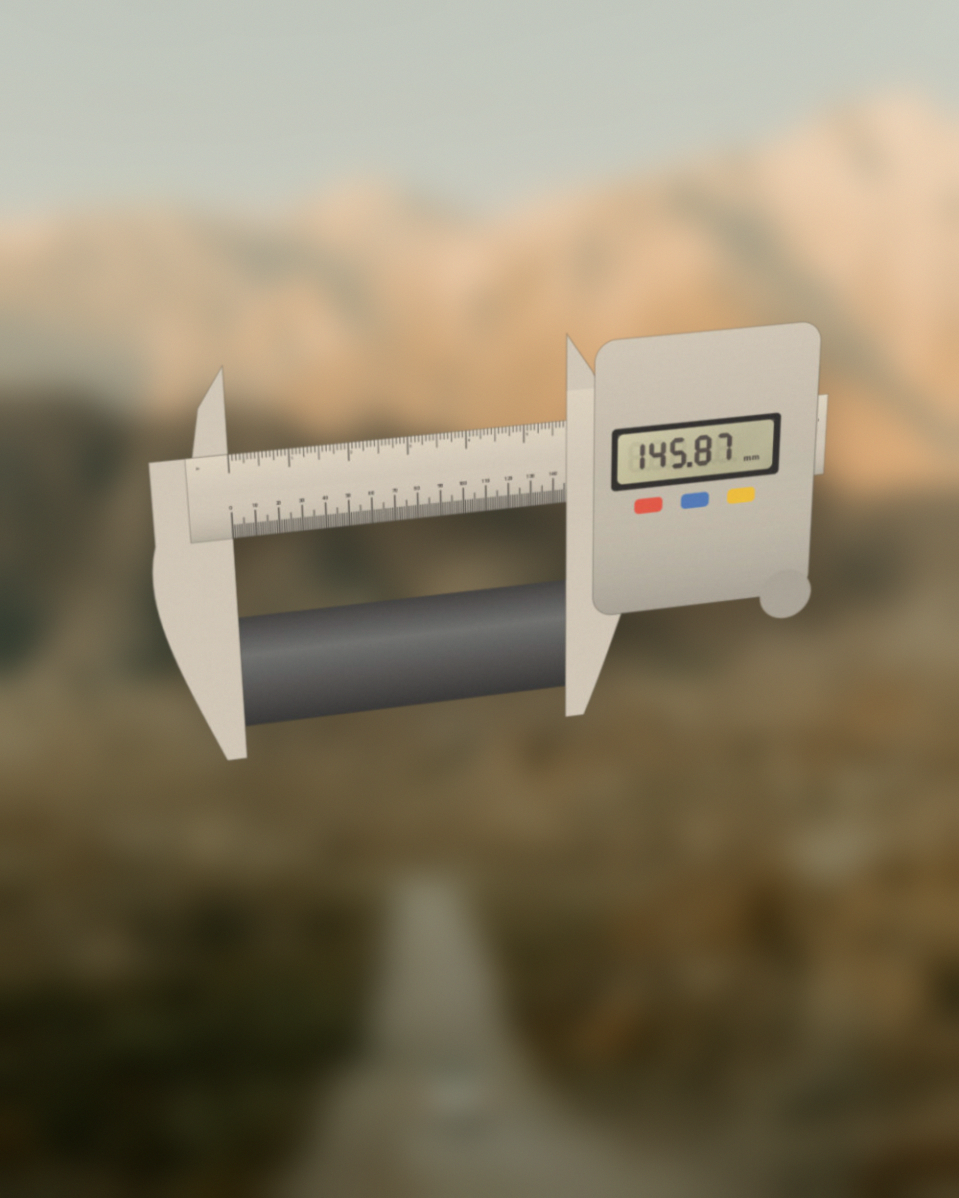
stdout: mm 145.87
